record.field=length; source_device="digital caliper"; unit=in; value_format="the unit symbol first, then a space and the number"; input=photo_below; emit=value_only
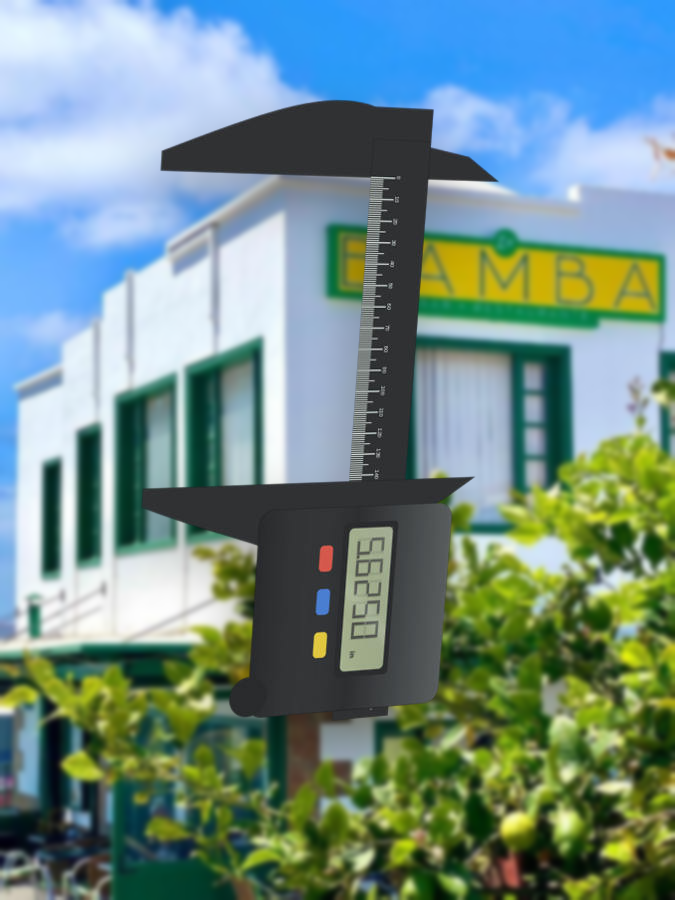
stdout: in 5.6250
